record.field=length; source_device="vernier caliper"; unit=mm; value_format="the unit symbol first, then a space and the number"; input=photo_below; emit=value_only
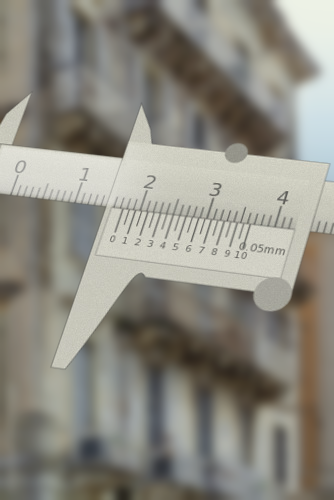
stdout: mm 17.4
